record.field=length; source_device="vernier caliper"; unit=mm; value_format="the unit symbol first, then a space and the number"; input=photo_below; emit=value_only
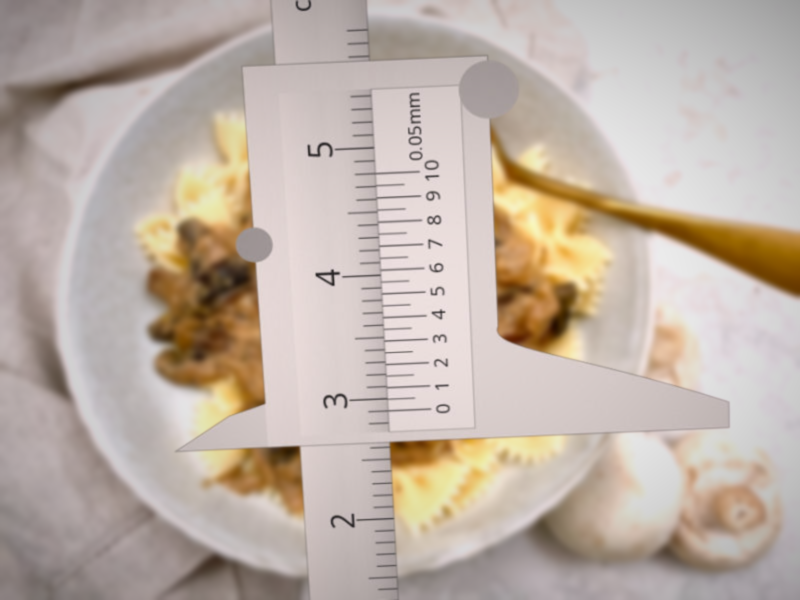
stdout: mm 29.0
